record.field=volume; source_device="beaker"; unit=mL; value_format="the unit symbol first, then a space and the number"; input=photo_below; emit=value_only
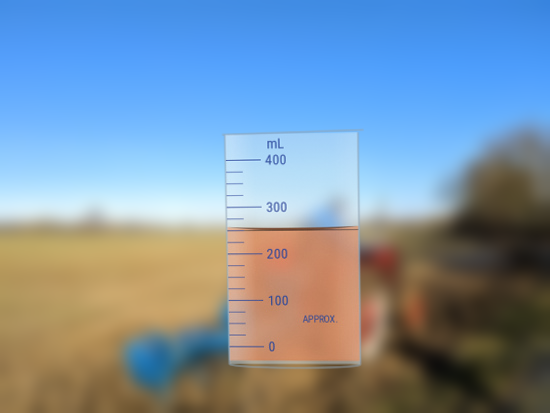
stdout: mL 250
